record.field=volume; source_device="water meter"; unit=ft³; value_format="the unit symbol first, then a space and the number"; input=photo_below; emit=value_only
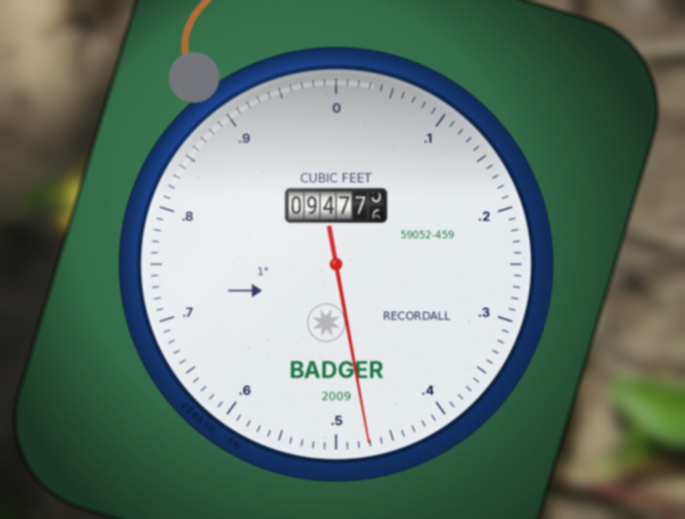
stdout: ft³ 94775.47
